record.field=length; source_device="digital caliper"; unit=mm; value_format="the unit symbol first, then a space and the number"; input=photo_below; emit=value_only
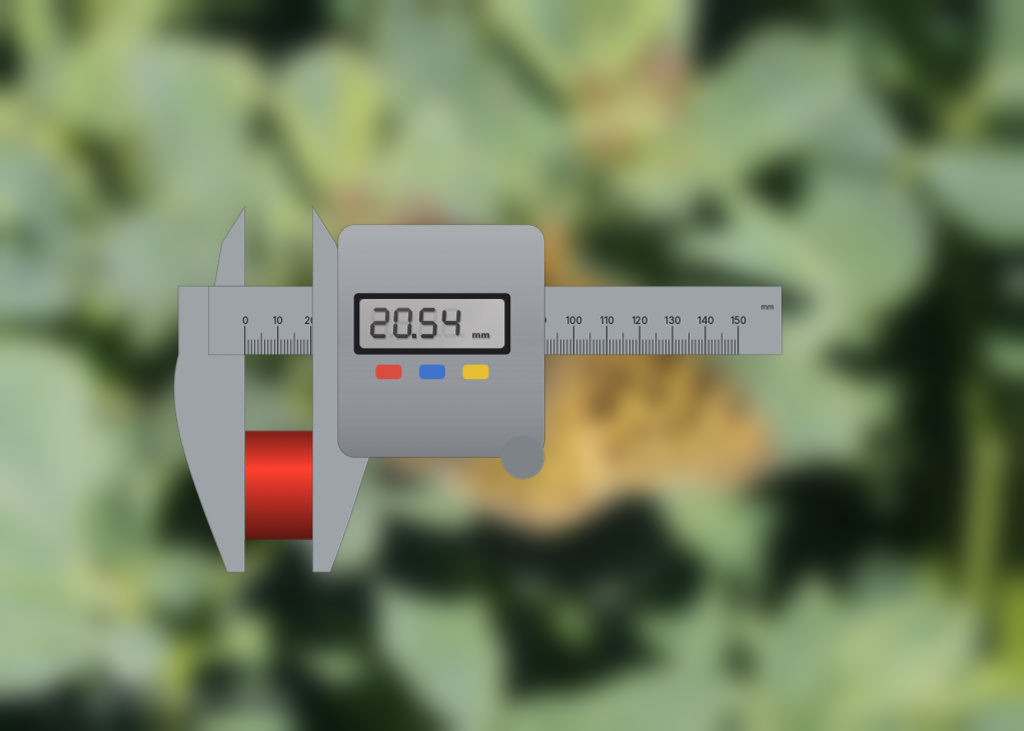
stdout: mm 20.54
